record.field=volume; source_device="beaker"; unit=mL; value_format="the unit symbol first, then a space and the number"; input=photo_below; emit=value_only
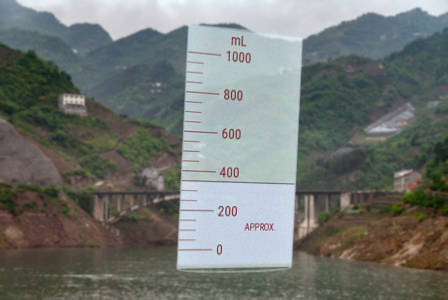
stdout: mL 350
